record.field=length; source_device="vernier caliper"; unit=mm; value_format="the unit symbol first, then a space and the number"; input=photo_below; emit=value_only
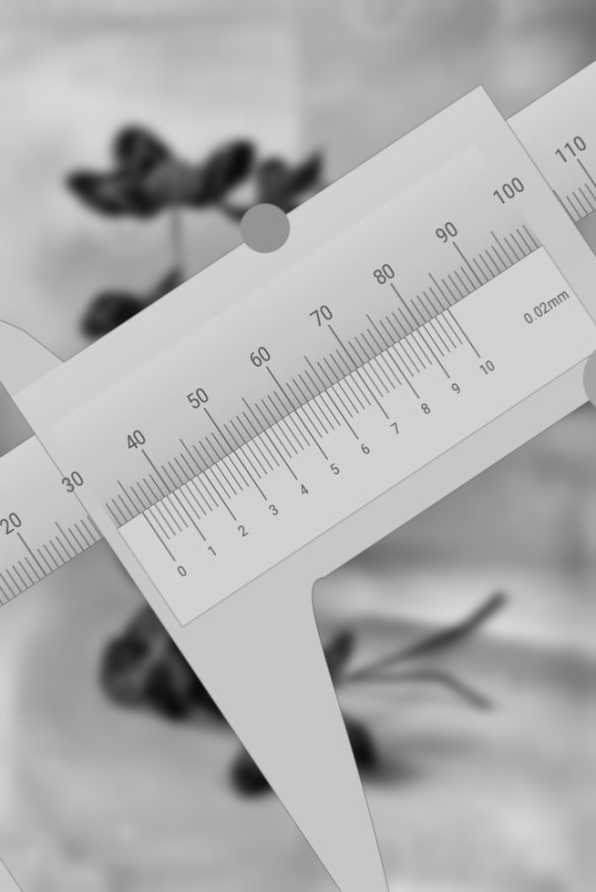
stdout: mm 35.4
